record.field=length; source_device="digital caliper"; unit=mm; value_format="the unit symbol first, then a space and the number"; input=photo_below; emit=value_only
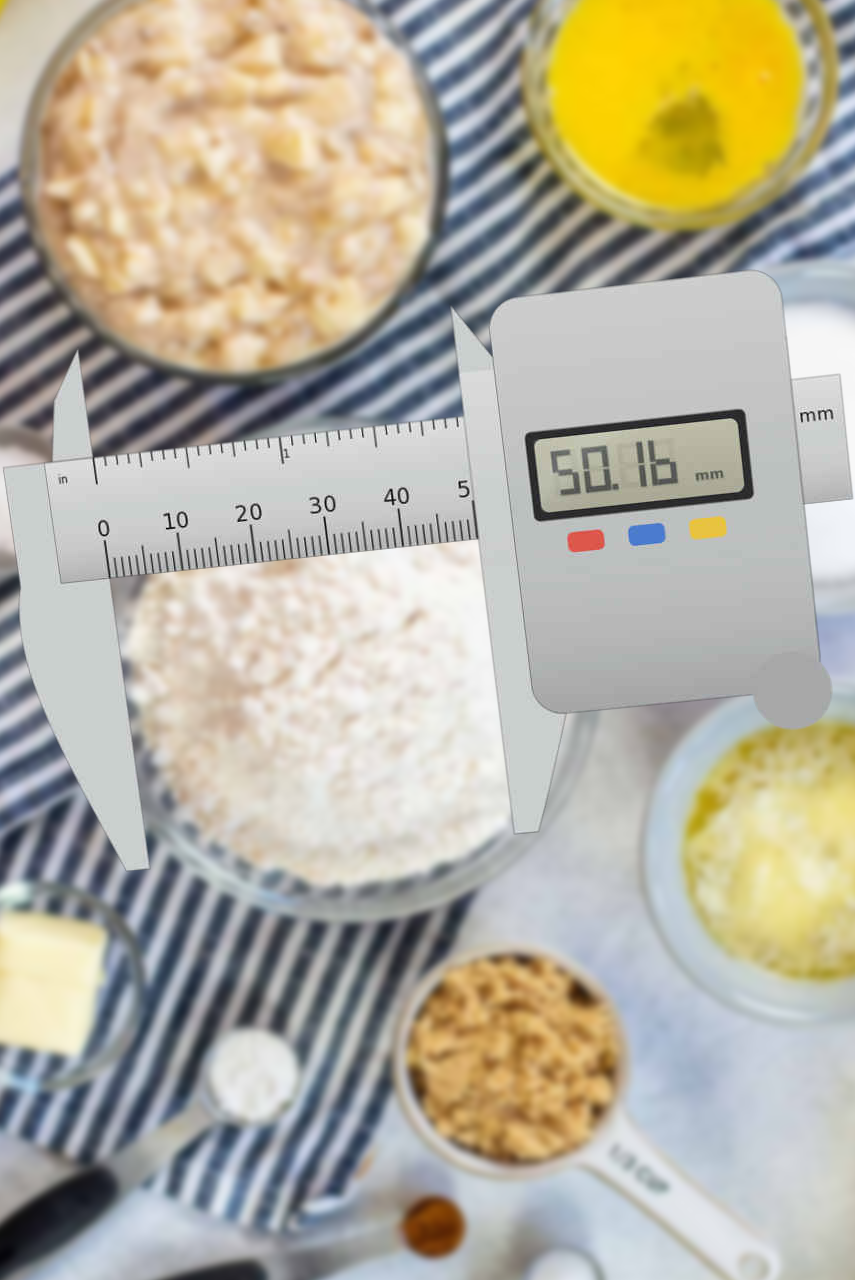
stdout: mm 50.16
